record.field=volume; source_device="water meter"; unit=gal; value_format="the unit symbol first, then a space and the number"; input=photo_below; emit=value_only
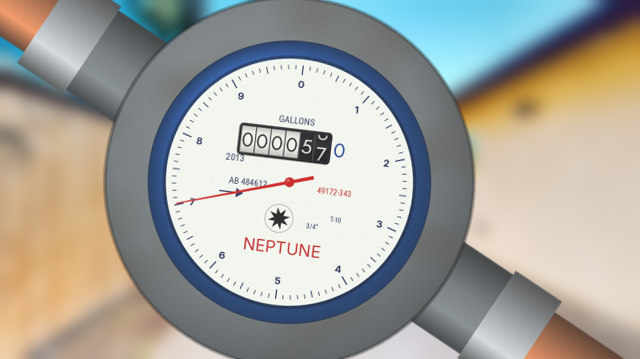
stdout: gal 567.0
